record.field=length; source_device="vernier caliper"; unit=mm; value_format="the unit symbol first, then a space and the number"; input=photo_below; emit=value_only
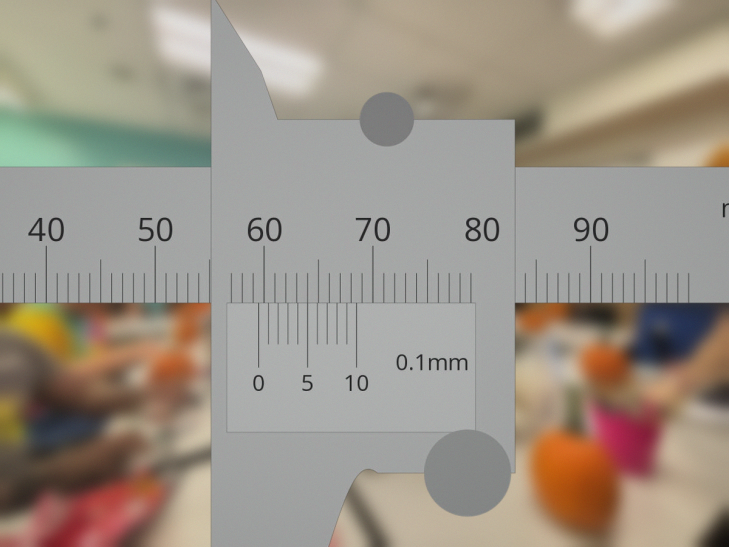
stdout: mm 59.5
